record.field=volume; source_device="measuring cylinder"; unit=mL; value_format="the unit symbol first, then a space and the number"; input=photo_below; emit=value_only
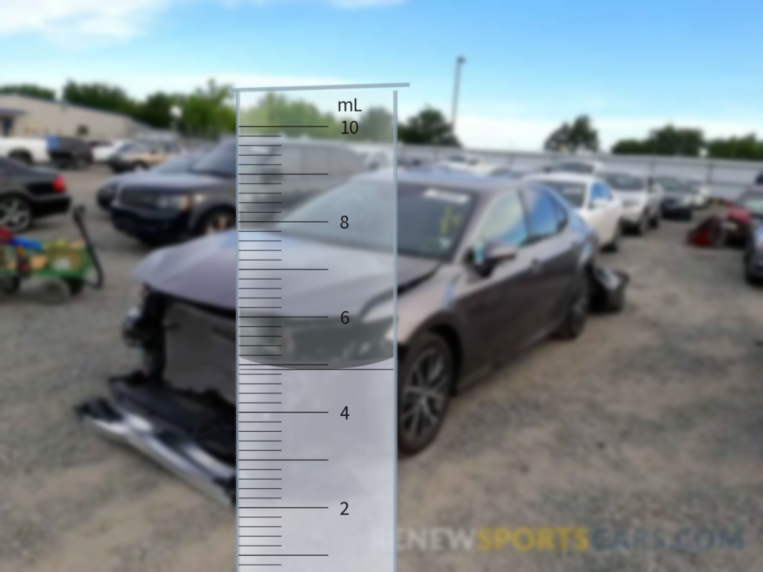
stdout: mL 4.9
